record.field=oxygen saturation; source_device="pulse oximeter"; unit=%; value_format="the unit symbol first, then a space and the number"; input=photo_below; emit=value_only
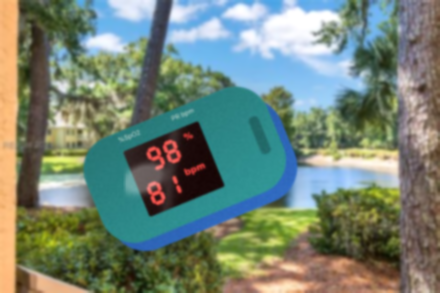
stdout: % 98
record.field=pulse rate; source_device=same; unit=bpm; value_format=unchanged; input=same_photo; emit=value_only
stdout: bpm 81
